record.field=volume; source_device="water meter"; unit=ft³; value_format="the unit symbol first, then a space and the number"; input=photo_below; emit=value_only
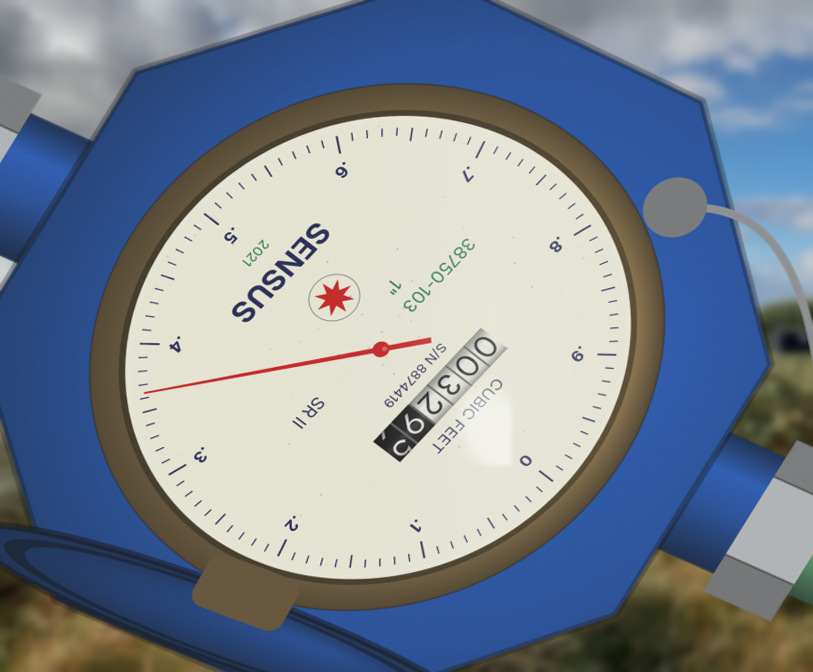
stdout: ft³ 3295.36
